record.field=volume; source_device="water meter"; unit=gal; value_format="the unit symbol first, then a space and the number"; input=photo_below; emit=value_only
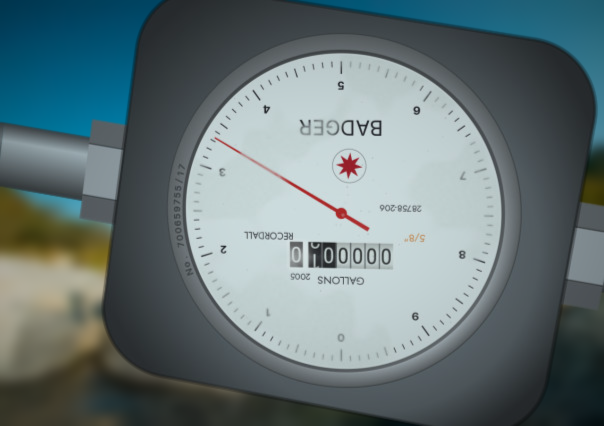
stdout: gal 13.3
